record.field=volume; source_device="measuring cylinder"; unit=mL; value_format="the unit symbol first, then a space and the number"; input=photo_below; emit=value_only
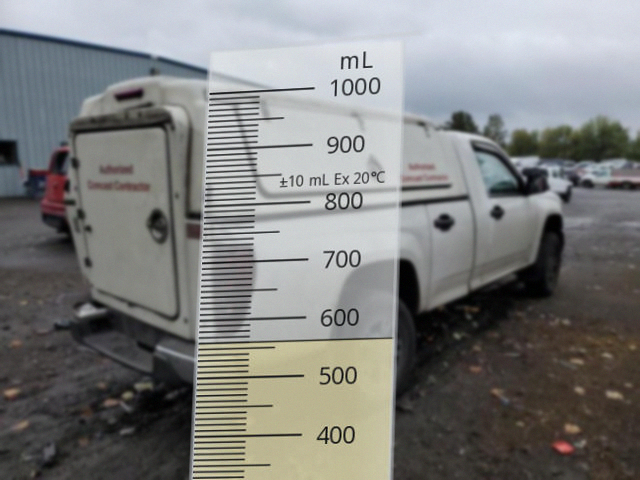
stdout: mL 560
